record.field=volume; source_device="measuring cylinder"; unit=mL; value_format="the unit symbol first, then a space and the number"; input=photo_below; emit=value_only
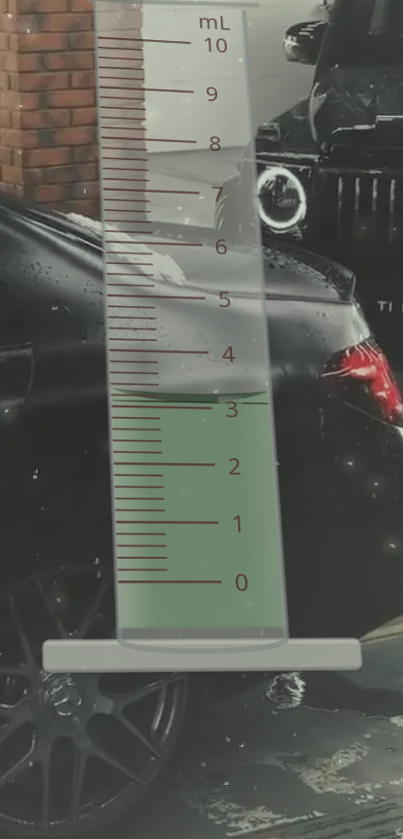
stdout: mL 3.1
